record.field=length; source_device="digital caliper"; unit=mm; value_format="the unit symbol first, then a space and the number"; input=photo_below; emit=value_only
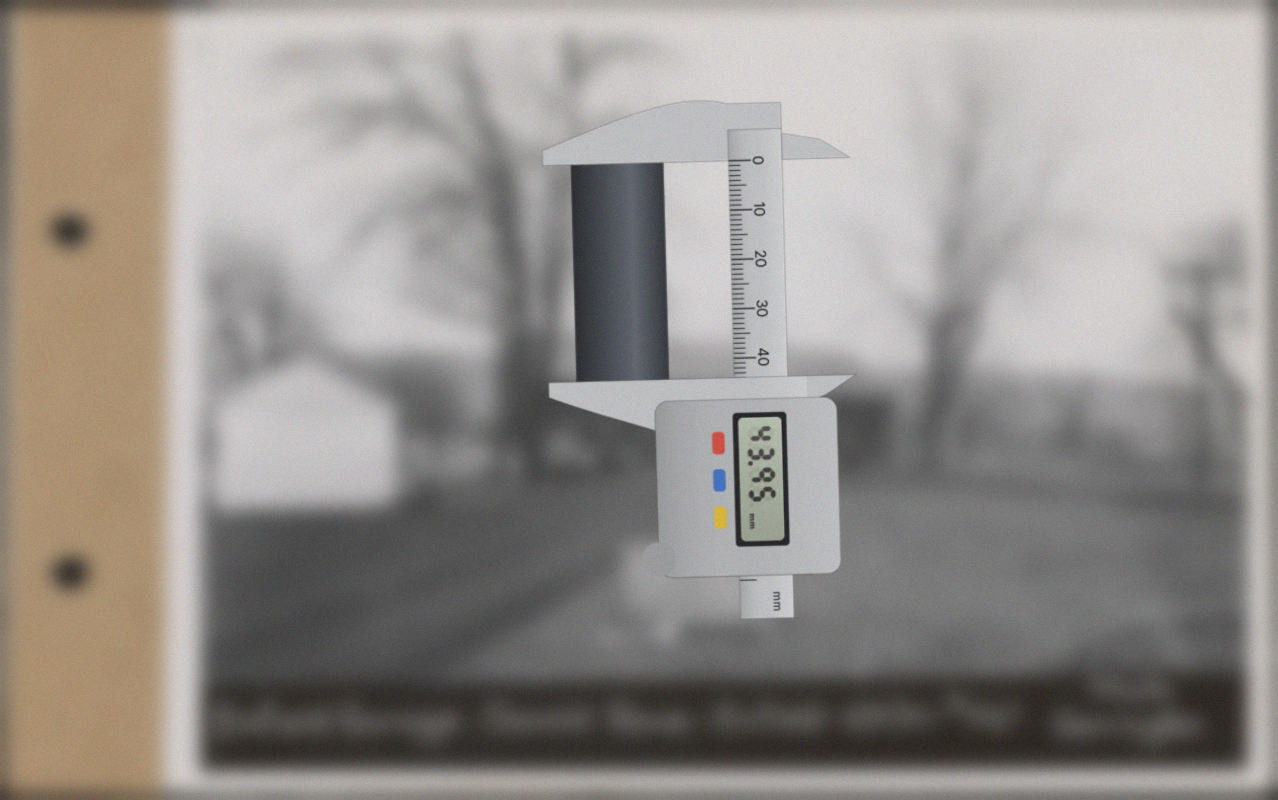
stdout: mm 43.95
